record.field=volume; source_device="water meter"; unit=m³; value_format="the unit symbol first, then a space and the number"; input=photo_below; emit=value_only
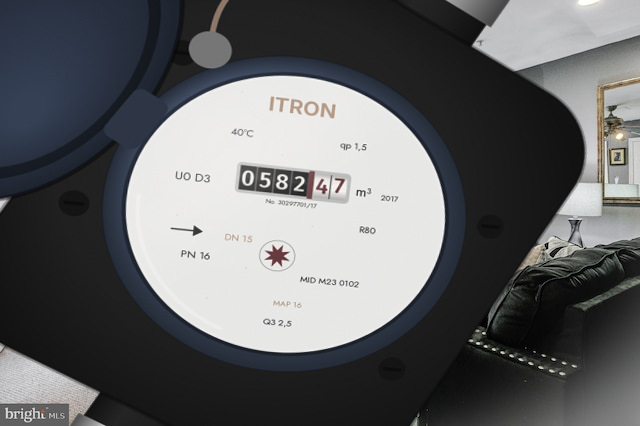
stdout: m³ 582.47
